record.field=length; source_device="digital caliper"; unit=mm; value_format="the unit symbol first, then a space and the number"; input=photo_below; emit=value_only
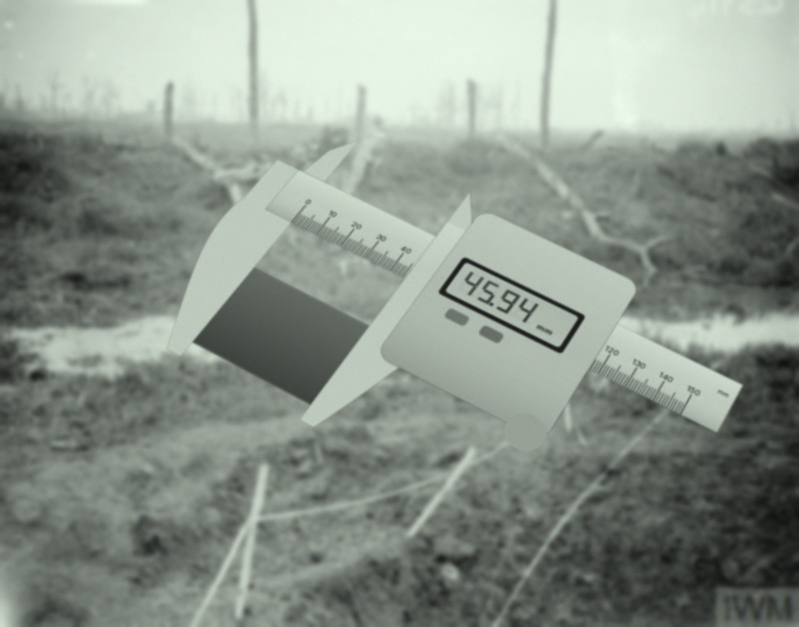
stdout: mm 45.94
